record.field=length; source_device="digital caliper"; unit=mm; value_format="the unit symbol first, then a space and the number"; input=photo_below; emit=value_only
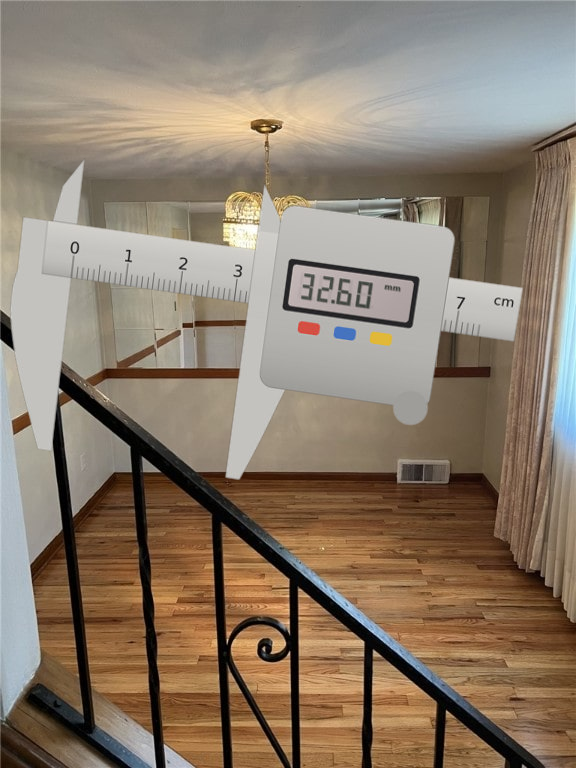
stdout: mm 32.60
